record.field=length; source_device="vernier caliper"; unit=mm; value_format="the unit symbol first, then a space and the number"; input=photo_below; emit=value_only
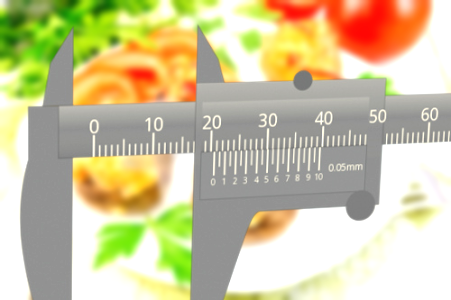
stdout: mm 20.6
